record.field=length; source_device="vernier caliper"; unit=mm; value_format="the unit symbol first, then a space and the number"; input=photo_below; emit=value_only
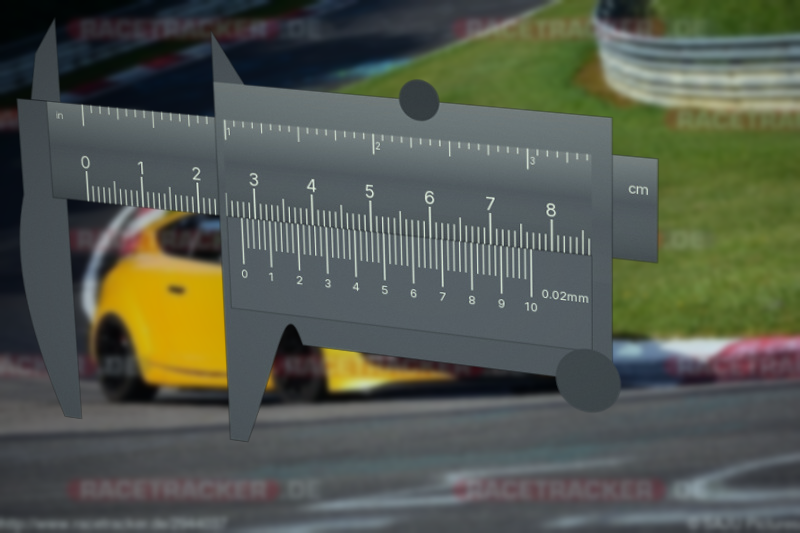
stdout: mm 27.6
